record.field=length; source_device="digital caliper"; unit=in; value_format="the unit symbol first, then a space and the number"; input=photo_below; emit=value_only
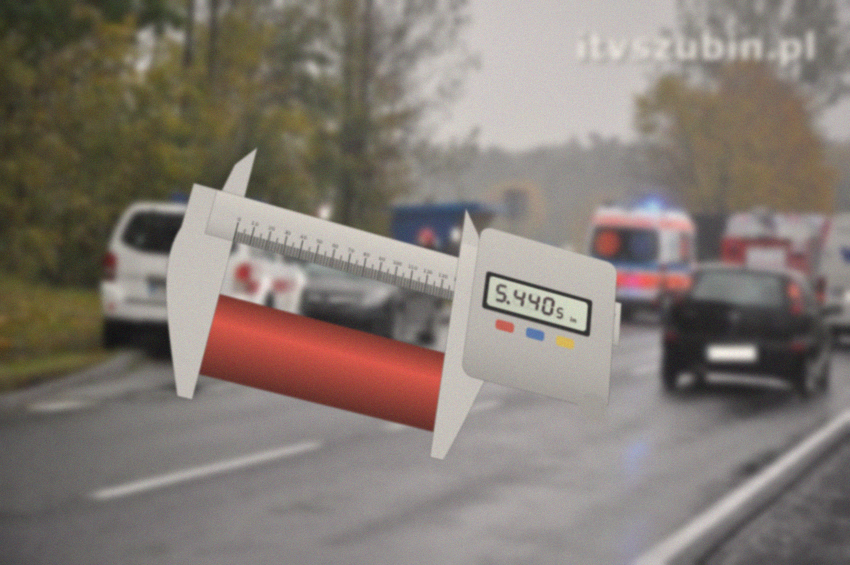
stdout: in 5.4405
